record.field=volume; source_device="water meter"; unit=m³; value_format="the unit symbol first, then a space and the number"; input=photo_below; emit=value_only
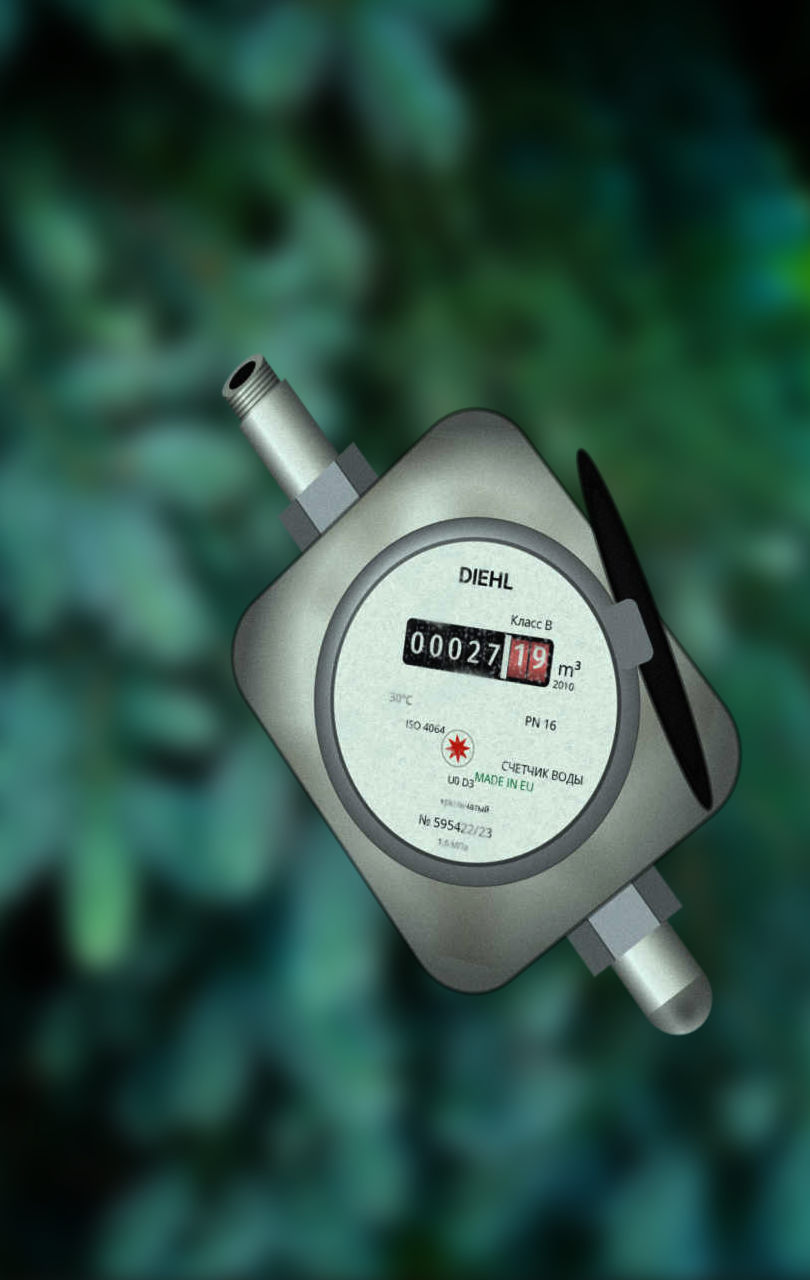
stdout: m³ 27.19
